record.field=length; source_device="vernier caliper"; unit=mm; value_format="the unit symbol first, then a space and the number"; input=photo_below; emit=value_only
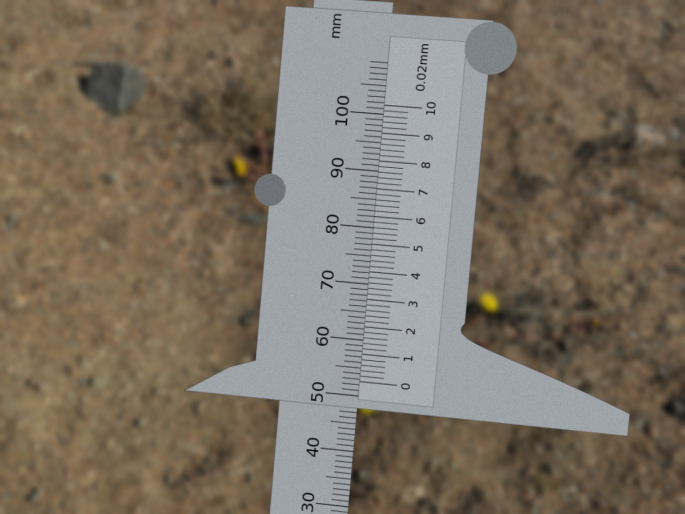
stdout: mm 52.6
